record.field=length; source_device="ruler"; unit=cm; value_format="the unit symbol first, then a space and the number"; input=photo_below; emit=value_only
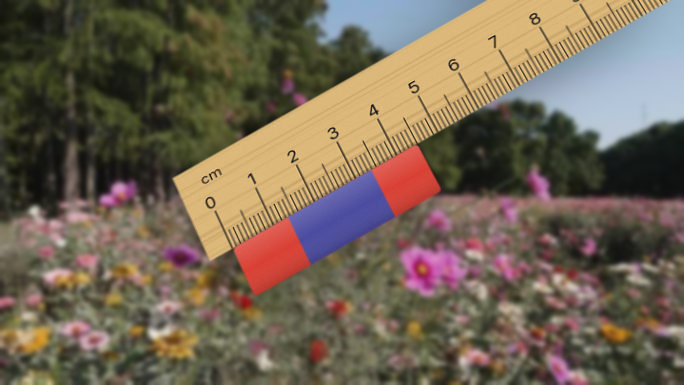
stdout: cm 4.5
